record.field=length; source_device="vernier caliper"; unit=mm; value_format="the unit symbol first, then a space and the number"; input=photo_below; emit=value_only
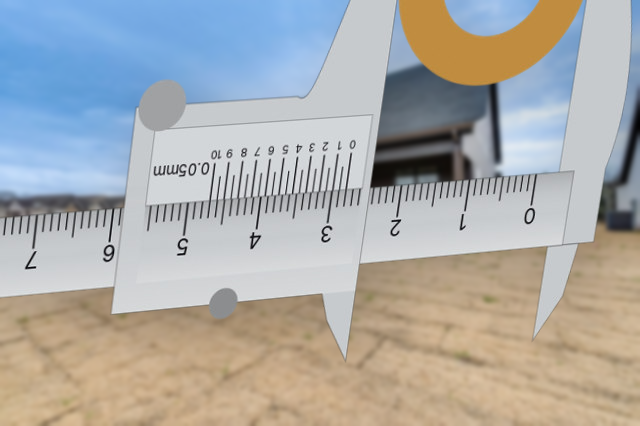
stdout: mm 28.0
